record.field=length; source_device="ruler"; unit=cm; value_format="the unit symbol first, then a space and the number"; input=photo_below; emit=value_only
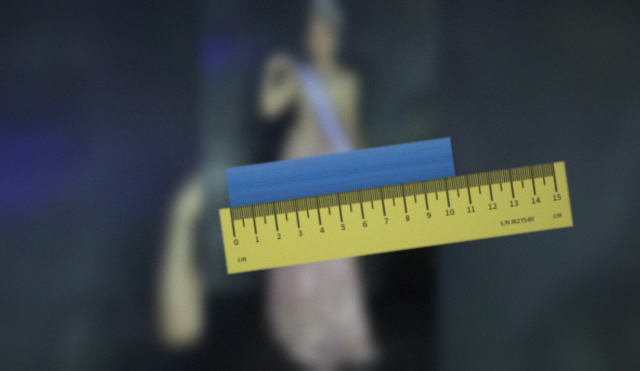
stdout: cm 10.5
